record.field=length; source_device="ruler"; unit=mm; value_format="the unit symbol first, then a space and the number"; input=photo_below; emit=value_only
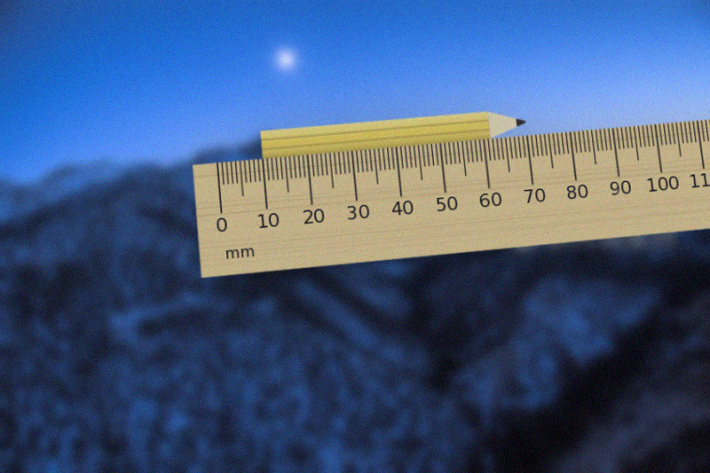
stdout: mm 60
